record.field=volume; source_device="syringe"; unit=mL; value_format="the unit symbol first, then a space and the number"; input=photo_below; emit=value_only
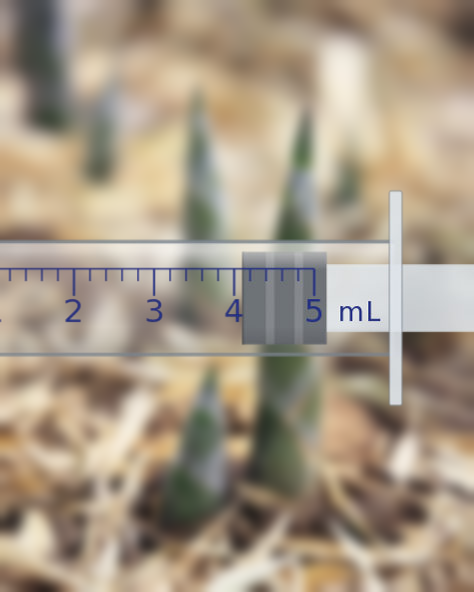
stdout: mL 4.1
